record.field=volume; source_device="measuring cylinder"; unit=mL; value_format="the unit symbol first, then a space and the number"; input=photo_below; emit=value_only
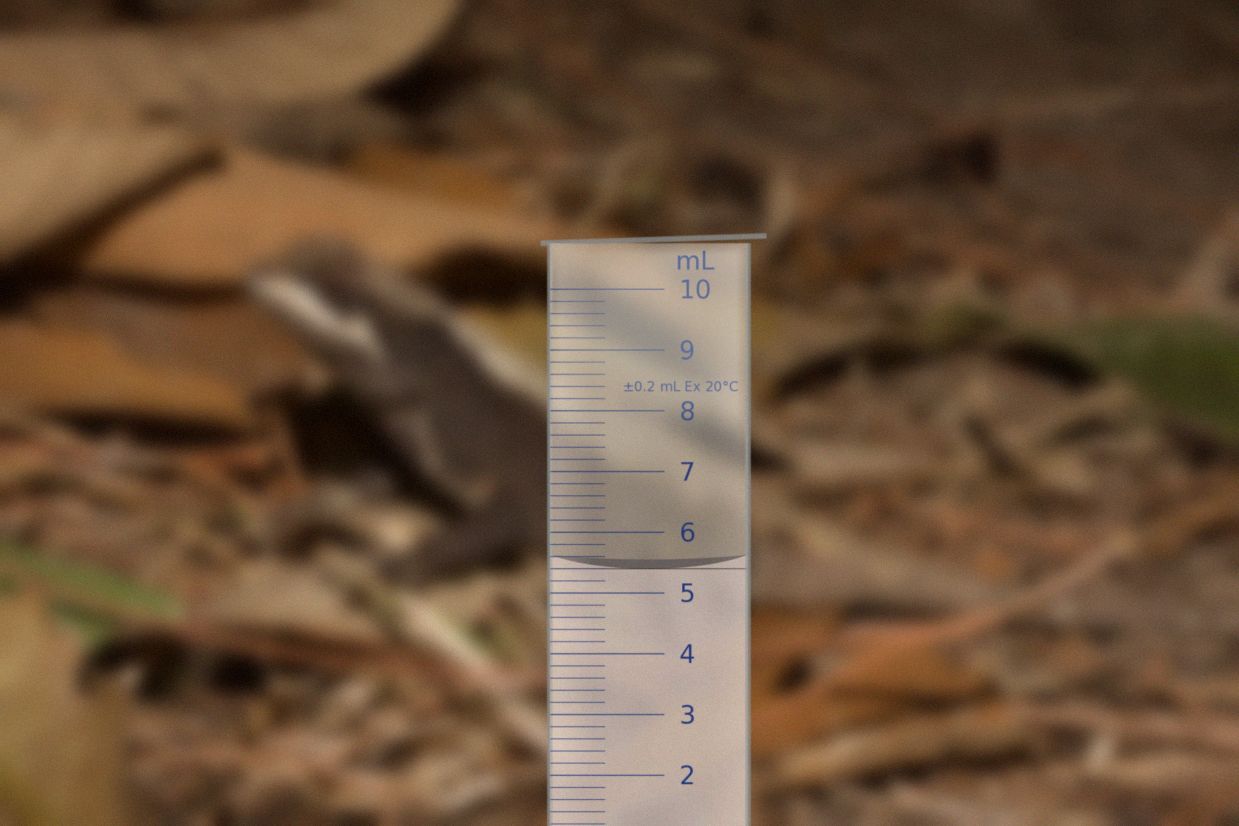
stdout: mL 5.4
